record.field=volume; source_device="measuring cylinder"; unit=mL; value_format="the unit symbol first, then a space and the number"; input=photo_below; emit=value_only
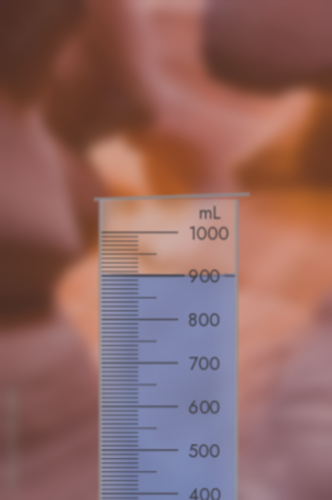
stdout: mL 900
